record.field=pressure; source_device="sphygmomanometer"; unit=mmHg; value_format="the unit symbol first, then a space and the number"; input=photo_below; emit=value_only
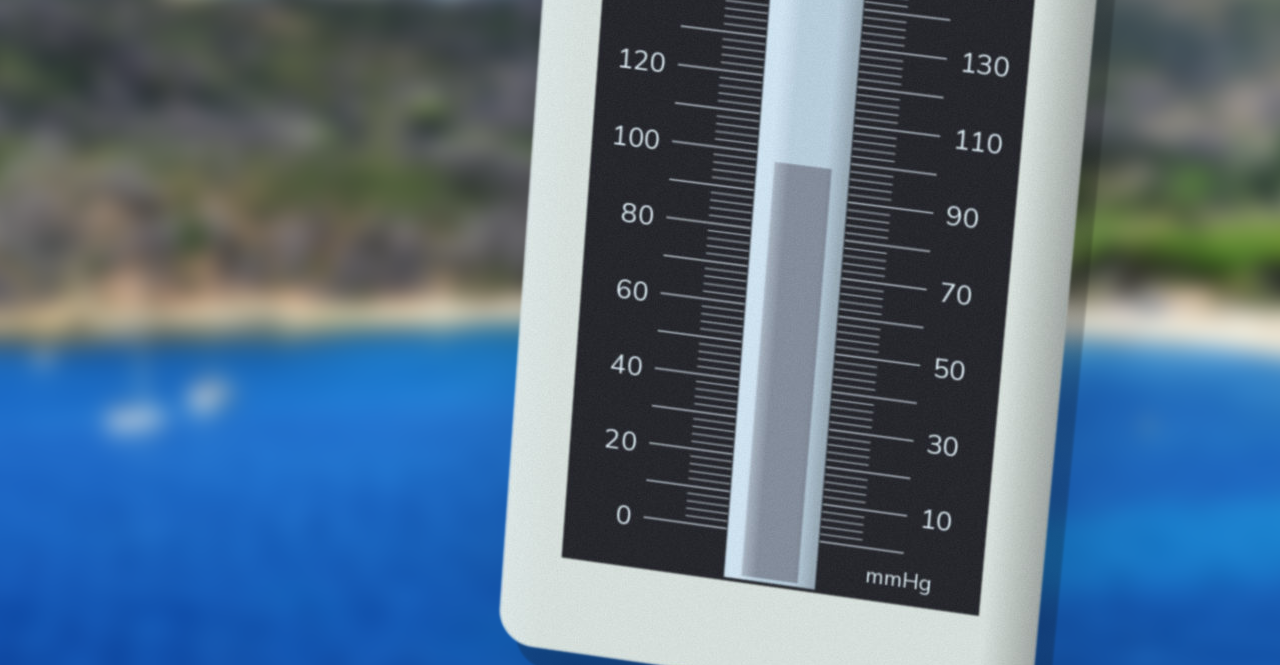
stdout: mmHg 98
